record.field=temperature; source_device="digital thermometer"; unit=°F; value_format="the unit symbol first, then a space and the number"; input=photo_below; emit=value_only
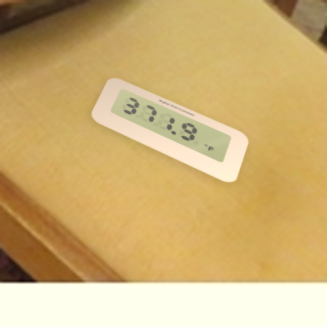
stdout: °F 371.9
